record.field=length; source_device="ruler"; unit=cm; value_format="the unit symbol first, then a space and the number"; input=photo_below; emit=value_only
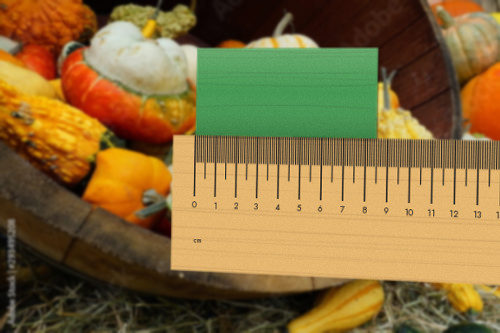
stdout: cm 8.5
